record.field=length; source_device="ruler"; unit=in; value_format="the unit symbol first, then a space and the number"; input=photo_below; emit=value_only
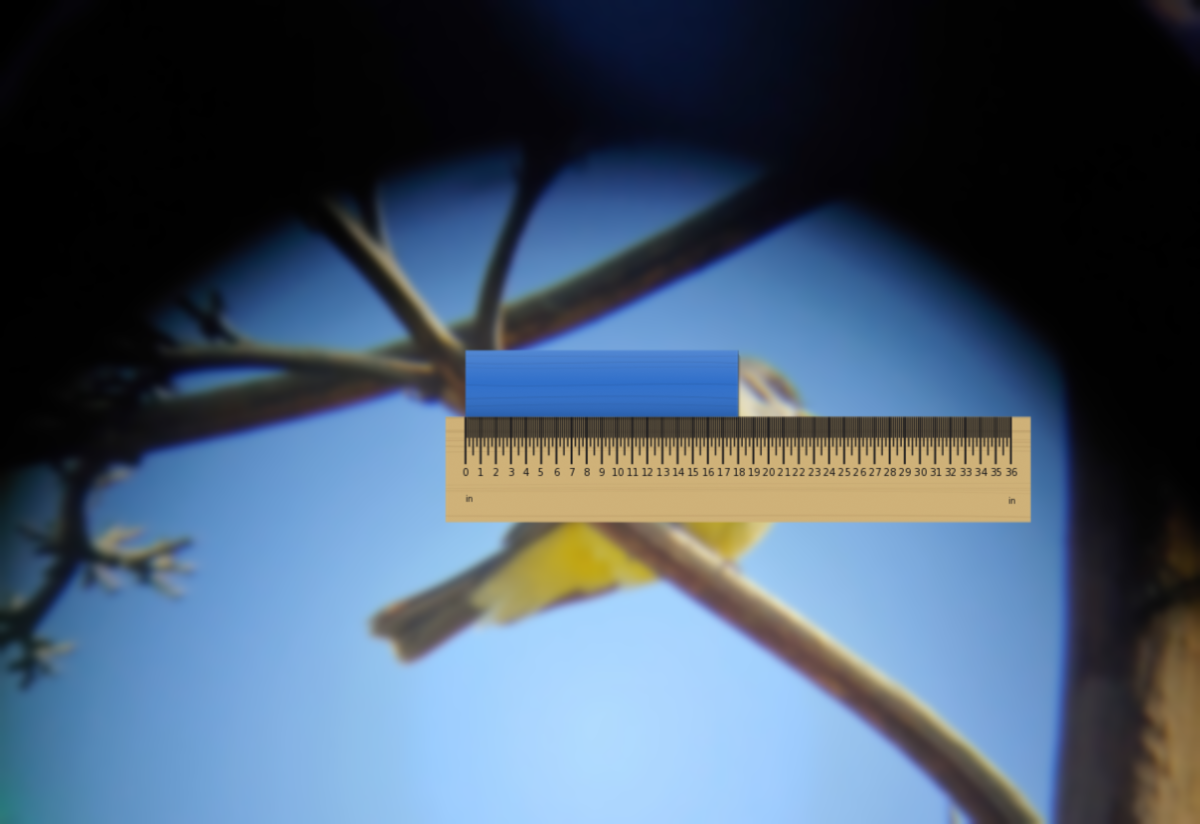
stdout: in 18
